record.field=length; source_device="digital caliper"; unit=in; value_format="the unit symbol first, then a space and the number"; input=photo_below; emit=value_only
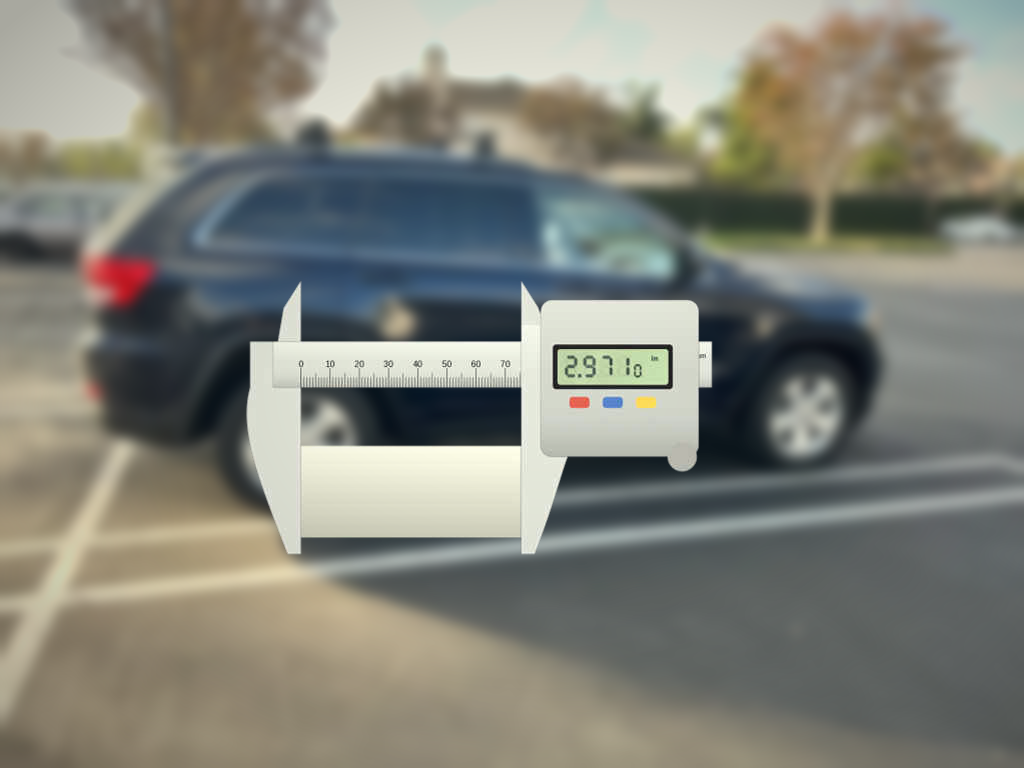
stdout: in 2.9710
